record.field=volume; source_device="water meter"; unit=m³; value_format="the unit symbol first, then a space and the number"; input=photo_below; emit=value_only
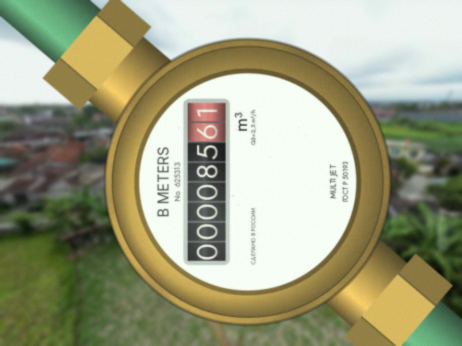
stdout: m³ 85.61
